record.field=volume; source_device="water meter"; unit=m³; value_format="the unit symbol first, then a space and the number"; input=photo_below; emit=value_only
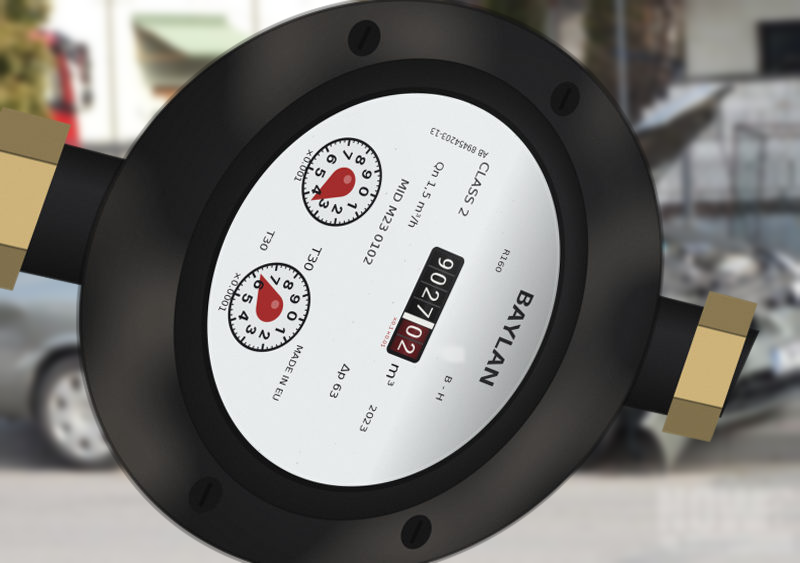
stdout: m³ 9027.0236
